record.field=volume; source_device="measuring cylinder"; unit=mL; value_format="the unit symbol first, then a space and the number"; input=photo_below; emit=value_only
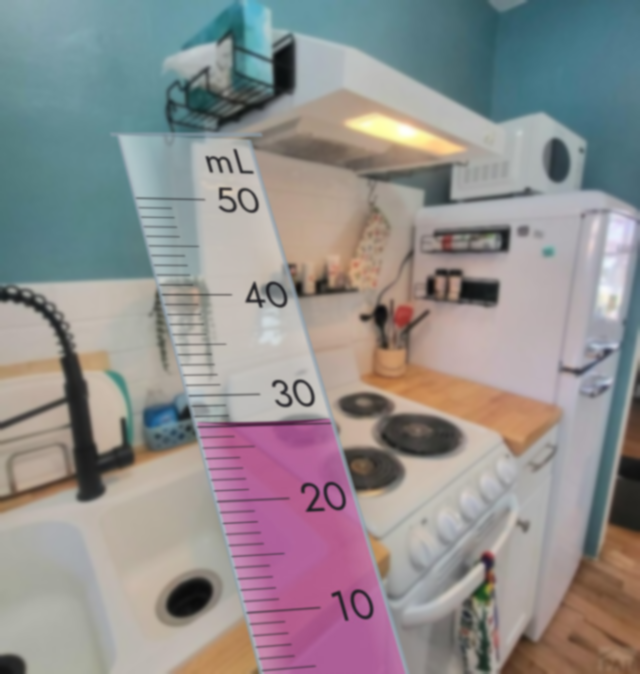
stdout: mL 27
